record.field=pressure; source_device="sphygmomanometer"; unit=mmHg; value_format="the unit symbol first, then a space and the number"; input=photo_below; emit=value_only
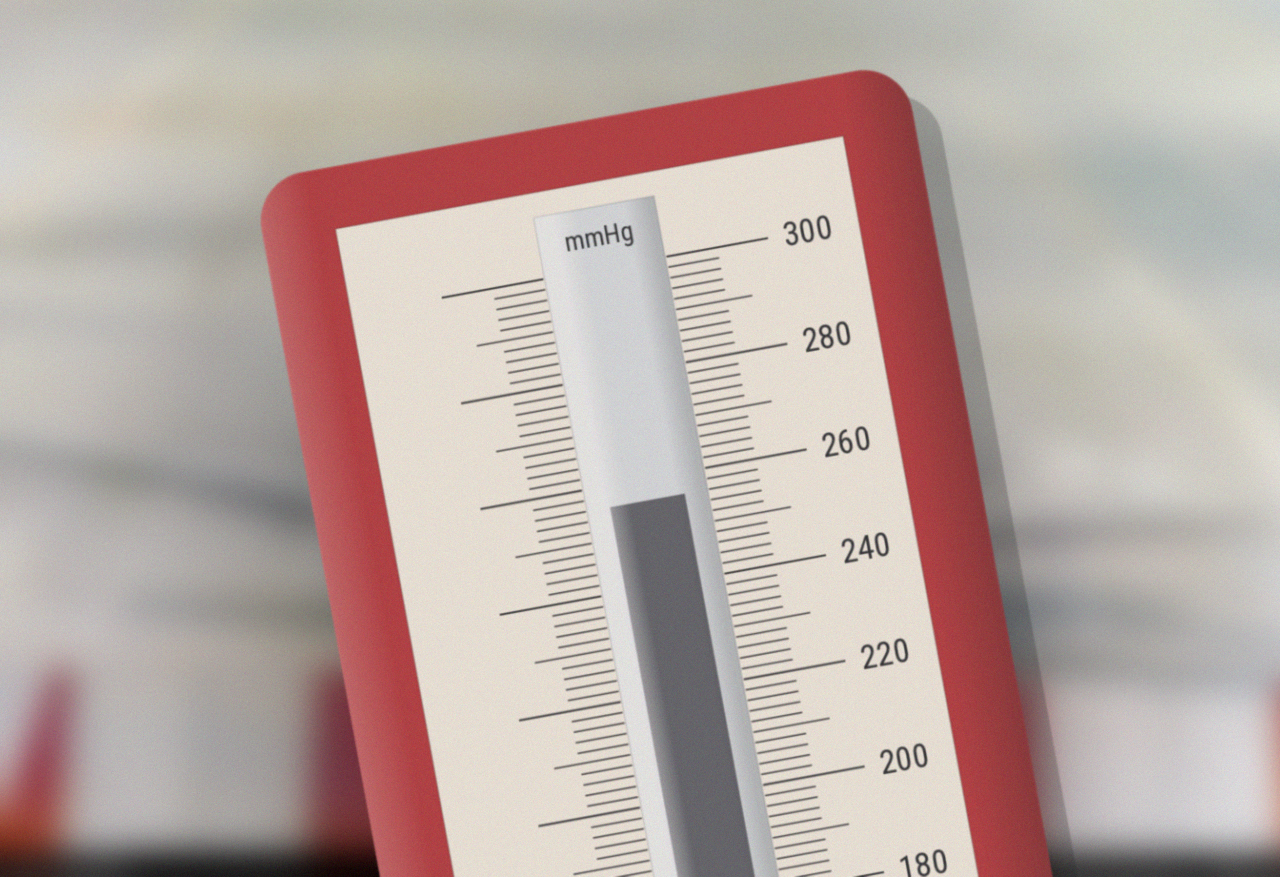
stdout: mmHg 256
